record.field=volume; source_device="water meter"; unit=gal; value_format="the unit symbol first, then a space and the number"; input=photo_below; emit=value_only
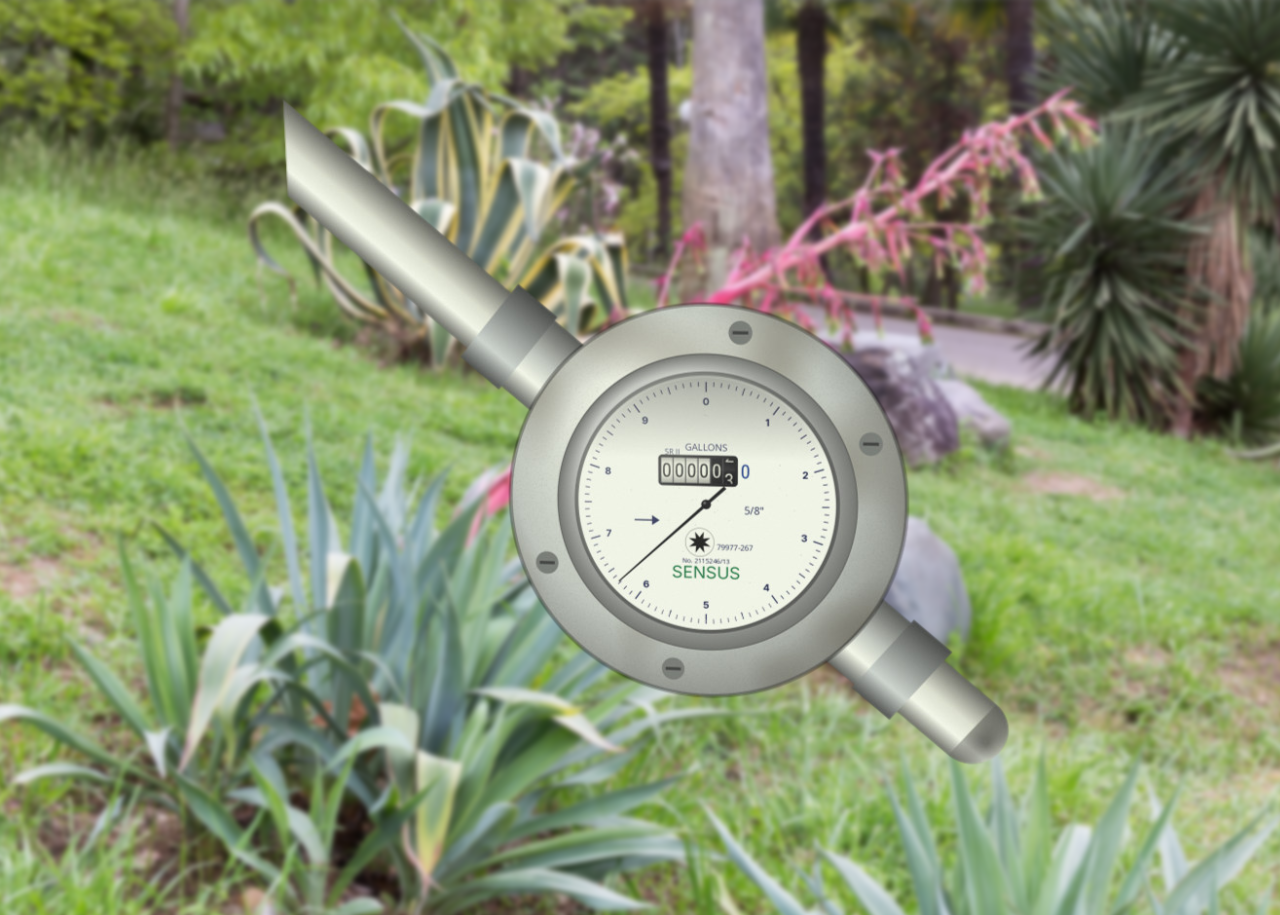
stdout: gal 26.3
